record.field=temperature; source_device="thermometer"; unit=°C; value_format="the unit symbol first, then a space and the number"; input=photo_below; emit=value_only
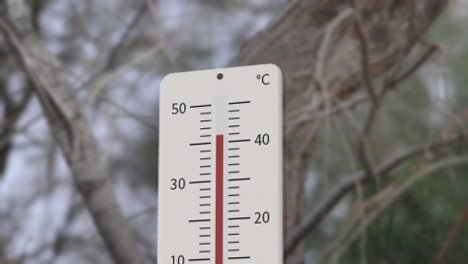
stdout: °C 42
